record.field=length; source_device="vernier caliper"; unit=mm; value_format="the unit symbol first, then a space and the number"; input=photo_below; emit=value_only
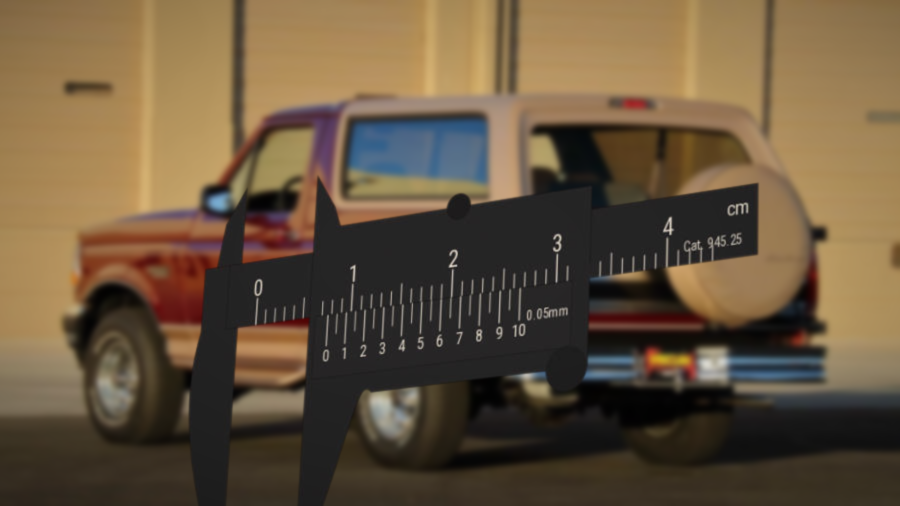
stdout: mm 7.6
